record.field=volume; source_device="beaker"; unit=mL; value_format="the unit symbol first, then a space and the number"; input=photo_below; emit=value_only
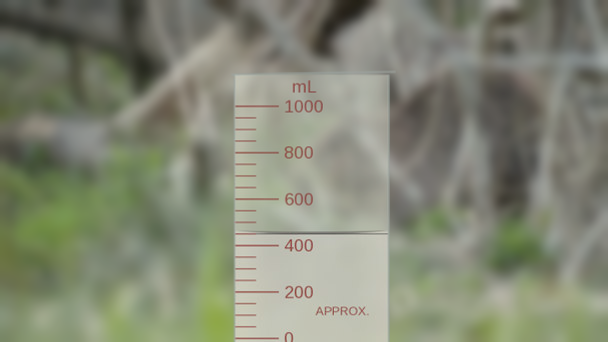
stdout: mL 450
